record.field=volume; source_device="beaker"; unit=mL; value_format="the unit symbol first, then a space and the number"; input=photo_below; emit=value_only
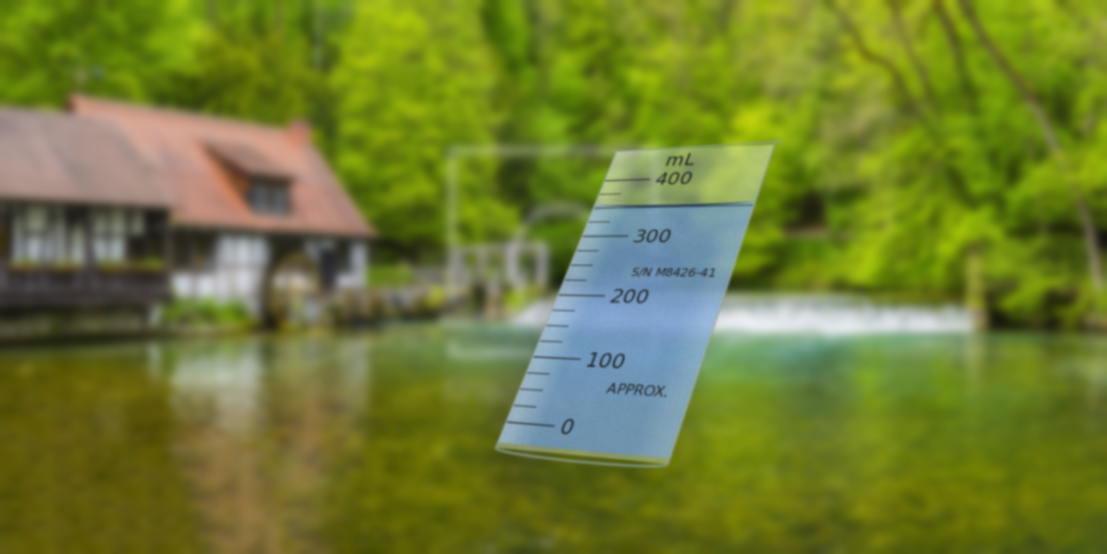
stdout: mL 350
